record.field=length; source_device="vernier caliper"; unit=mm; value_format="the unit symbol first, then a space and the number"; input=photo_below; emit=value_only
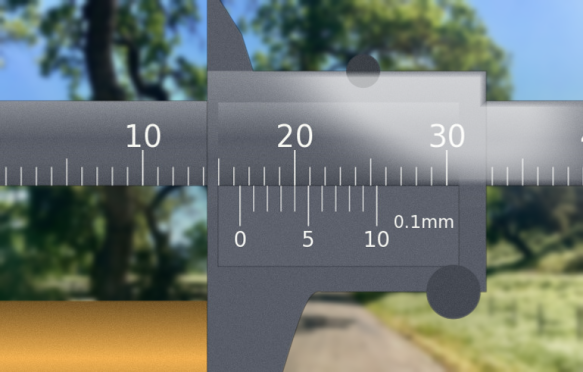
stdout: mm 16.4
